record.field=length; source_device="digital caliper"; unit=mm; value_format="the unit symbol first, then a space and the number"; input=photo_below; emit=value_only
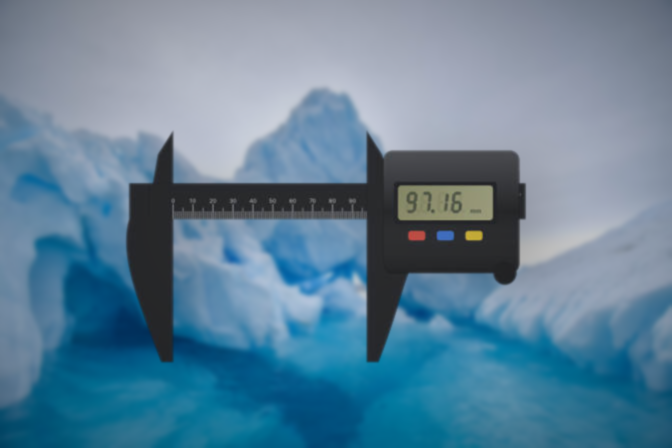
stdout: mm 97.16
